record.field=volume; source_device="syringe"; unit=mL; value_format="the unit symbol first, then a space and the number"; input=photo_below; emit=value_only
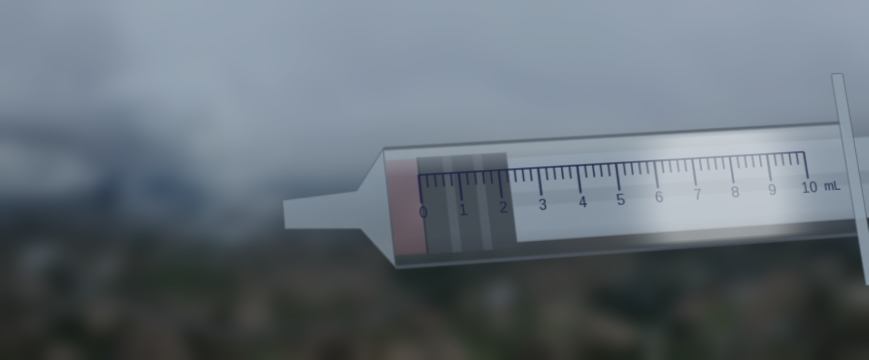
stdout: mL 0
